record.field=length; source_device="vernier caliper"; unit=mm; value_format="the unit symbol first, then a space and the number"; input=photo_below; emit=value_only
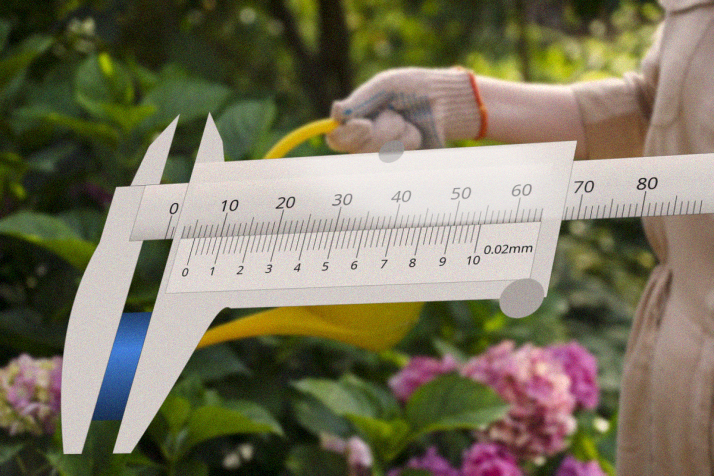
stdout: mm 5.4
